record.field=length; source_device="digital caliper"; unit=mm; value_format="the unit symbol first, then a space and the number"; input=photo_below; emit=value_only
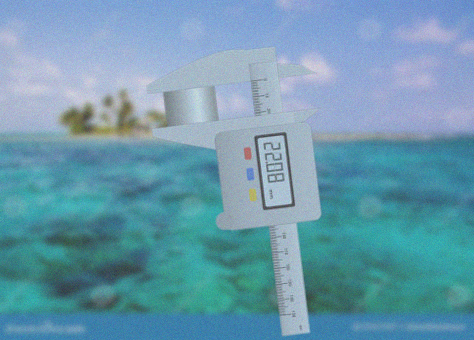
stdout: mm 22.08
